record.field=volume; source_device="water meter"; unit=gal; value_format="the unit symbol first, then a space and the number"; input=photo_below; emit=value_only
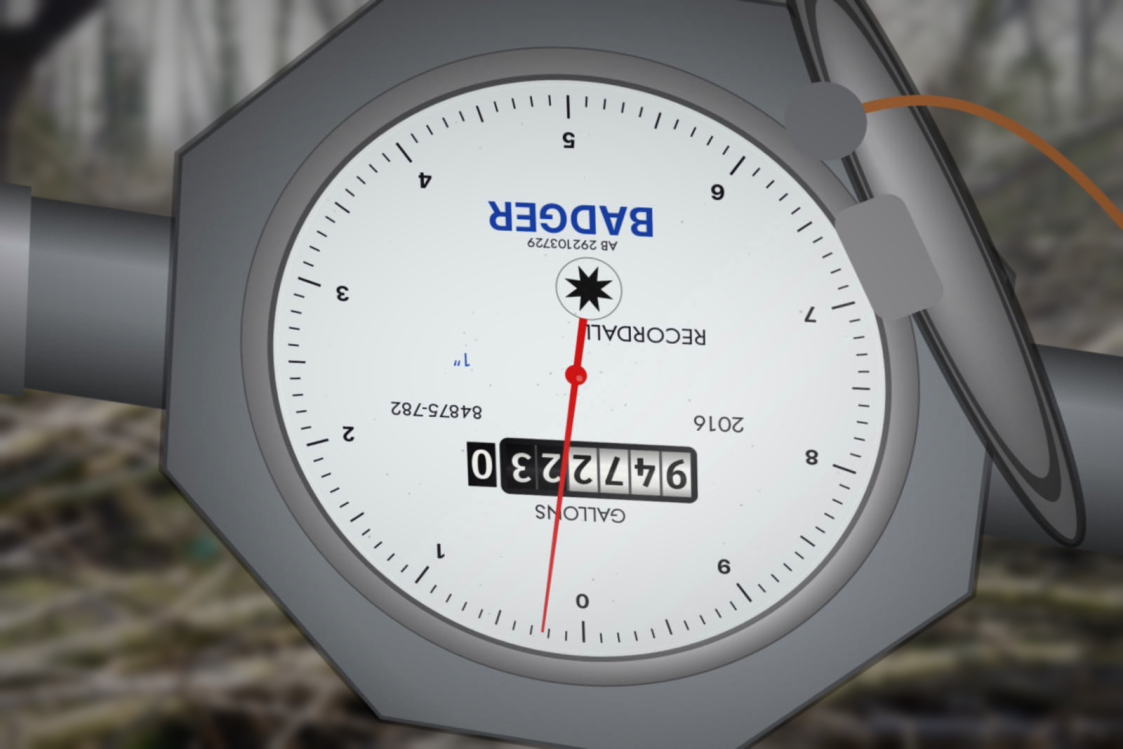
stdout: gal 9472230.2
